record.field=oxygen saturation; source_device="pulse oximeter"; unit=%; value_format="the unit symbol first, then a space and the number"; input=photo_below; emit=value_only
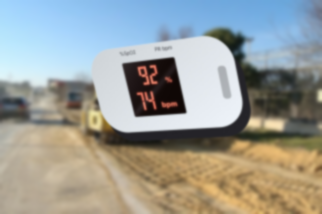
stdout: % 92
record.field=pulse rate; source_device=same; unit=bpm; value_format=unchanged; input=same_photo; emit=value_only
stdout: bpm 74
